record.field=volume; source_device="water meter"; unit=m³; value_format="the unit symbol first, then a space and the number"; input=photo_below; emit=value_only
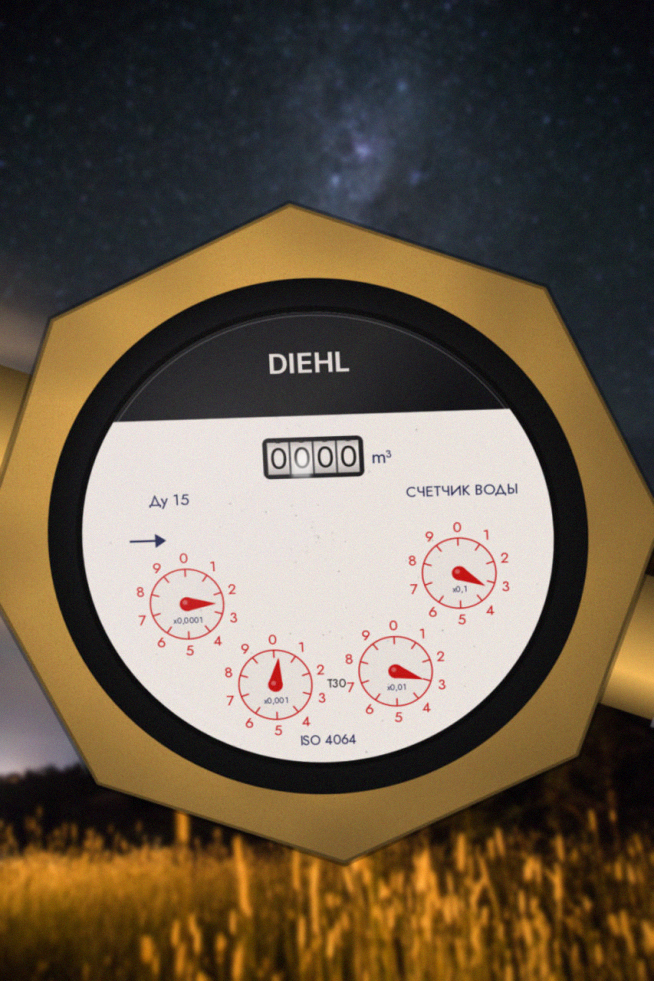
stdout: m³ 0.3302
